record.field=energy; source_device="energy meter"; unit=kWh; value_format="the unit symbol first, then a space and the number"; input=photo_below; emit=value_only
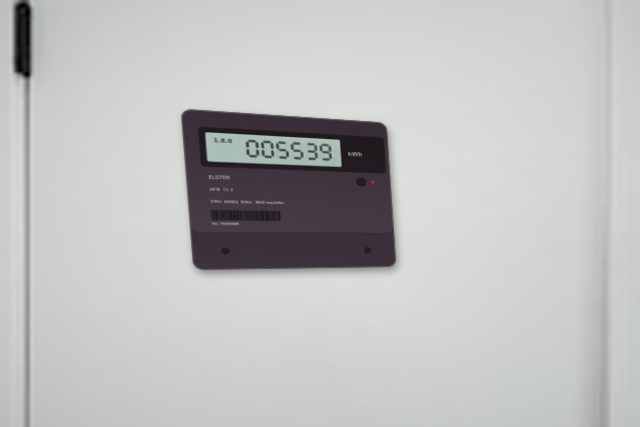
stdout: kWh 5539
